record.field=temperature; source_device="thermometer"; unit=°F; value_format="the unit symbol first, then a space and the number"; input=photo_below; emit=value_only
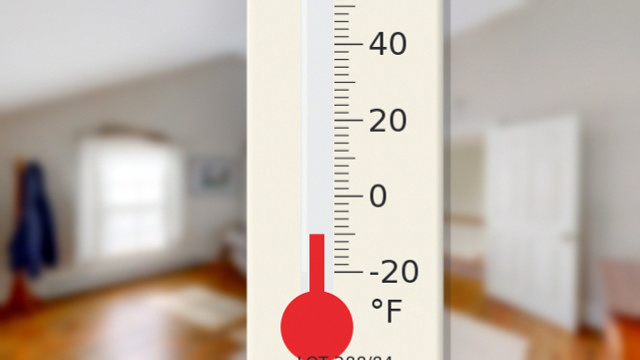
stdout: °F -10
